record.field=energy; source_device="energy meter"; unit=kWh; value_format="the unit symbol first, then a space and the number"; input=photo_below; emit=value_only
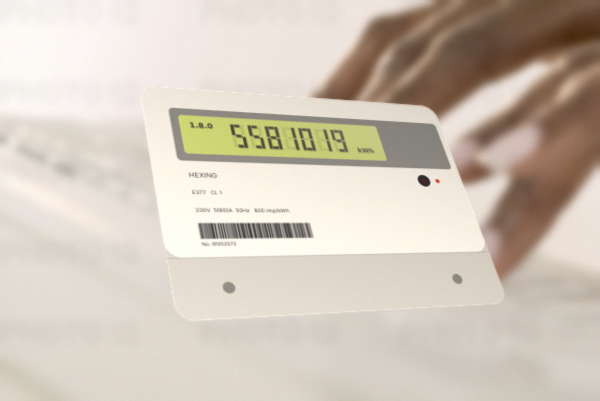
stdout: kWh 5581019
